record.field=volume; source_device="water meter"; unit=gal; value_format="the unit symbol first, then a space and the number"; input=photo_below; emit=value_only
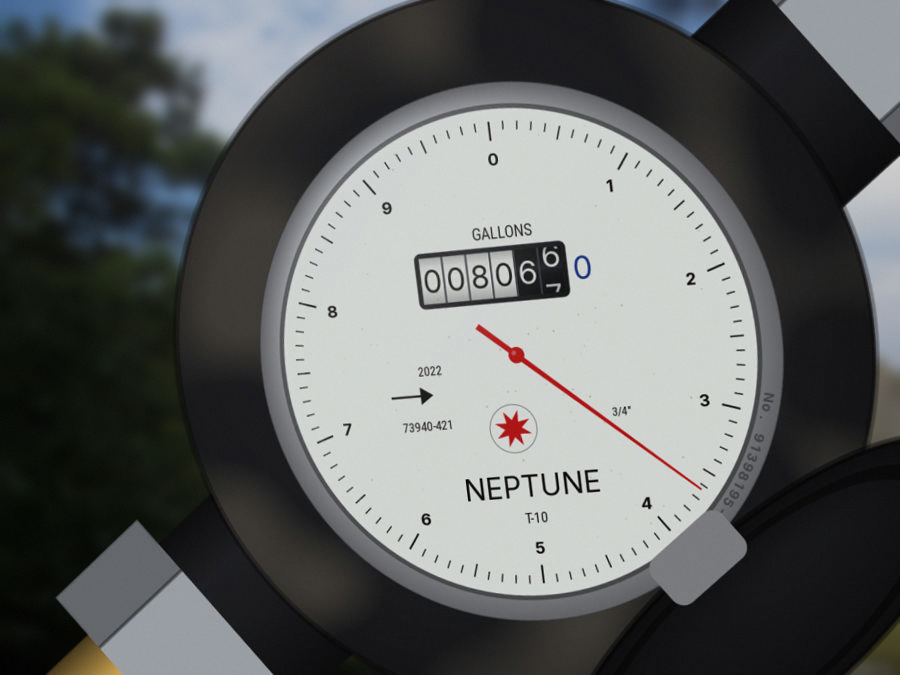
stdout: gal 80663.6
